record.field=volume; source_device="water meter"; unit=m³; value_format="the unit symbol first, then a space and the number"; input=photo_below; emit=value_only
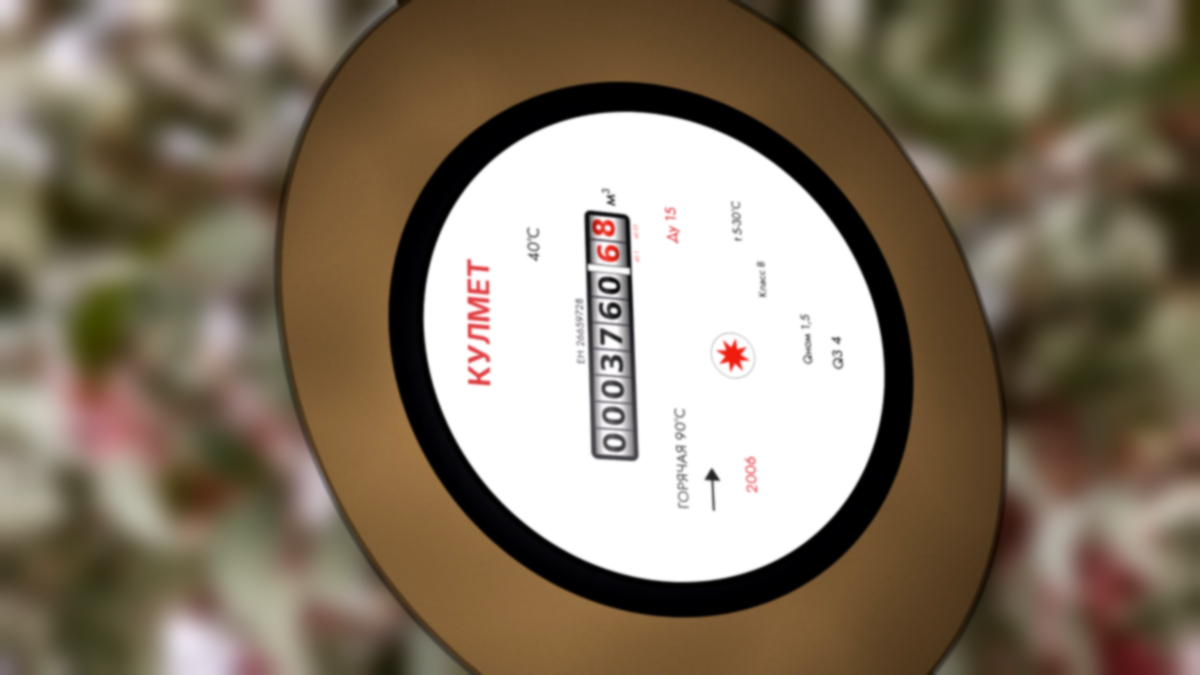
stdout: m³ 3760.68
